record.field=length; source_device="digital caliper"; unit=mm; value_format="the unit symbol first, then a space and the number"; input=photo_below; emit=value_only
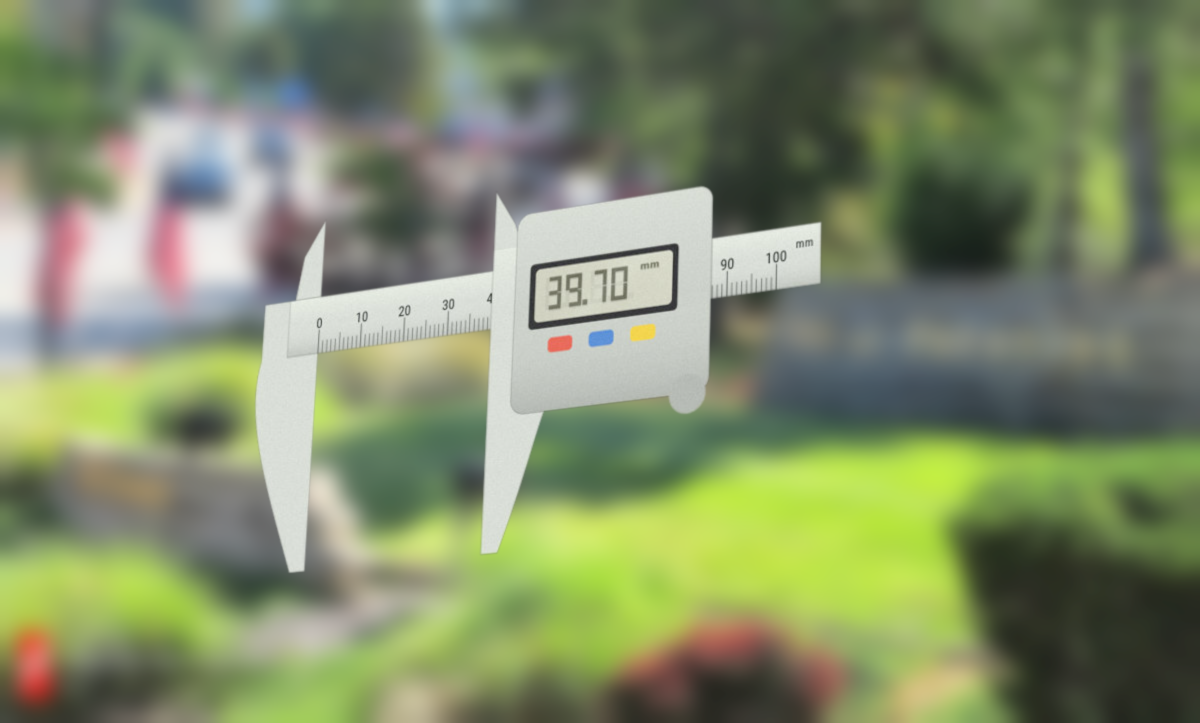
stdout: mm 39.70
